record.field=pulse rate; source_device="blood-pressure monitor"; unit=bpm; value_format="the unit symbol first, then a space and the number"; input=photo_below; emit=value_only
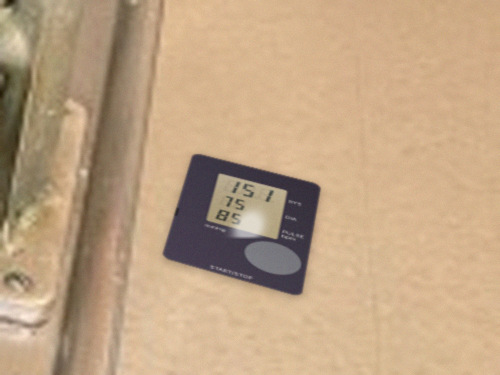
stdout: bpm 85
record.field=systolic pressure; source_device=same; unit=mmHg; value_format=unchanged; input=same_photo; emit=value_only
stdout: mmHg 151
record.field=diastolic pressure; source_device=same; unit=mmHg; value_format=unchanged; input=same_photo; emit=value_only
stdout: mmHg 75
